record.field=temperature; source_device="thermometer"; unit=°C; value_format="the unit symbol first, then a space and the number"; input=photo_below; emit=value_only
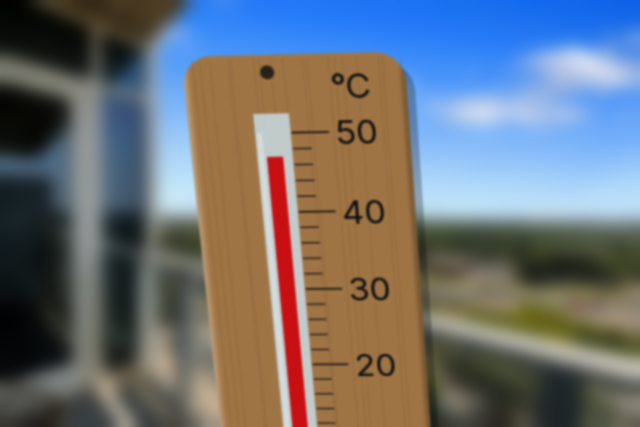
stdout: °C 47
